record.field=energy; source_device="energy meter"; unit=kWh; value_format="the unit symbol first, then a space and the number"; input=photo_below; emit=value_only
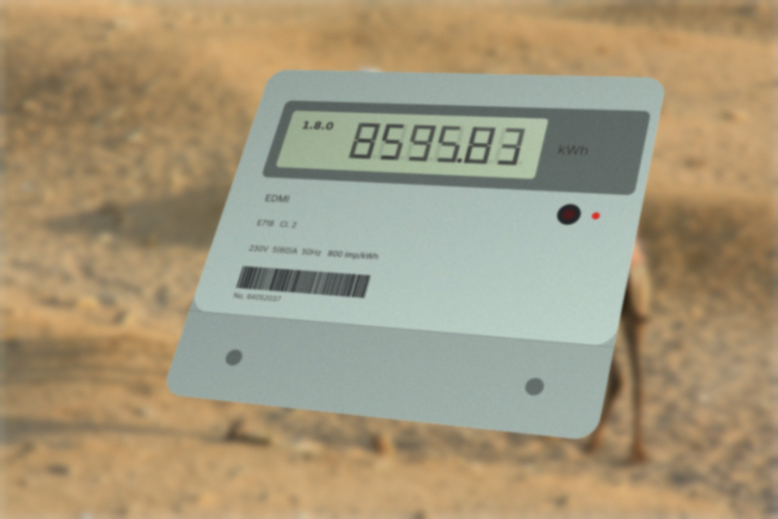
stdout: kWh 8595.83
